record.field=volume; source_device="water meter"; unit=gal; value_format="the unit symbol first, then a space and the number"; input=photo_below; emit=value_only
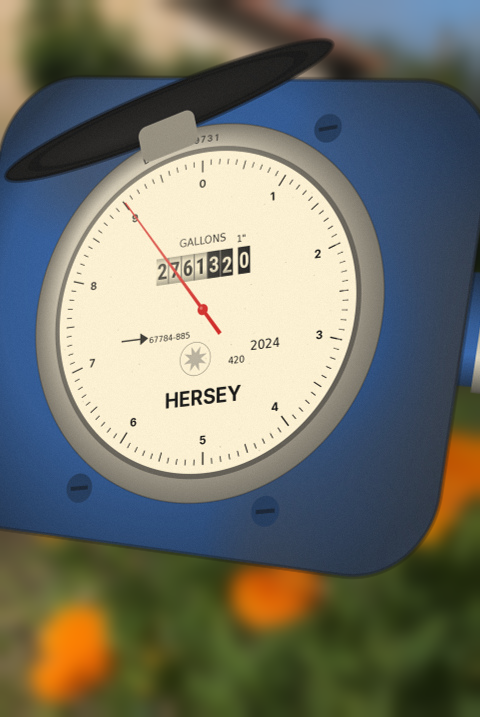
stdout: gal 2761319.0
